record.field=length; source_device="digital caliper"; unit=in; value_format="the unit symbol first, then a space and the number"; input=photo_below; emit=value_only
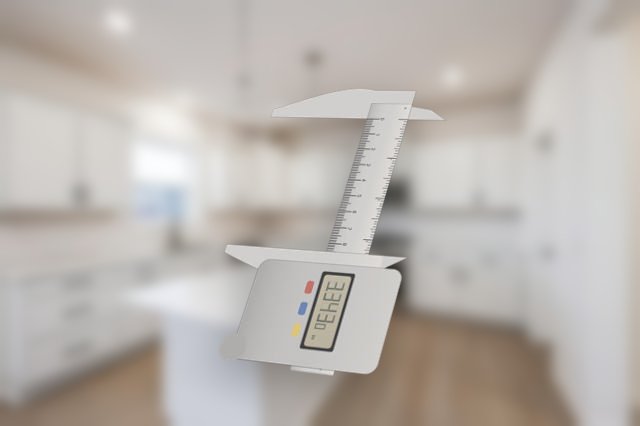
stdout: in 3.3430
